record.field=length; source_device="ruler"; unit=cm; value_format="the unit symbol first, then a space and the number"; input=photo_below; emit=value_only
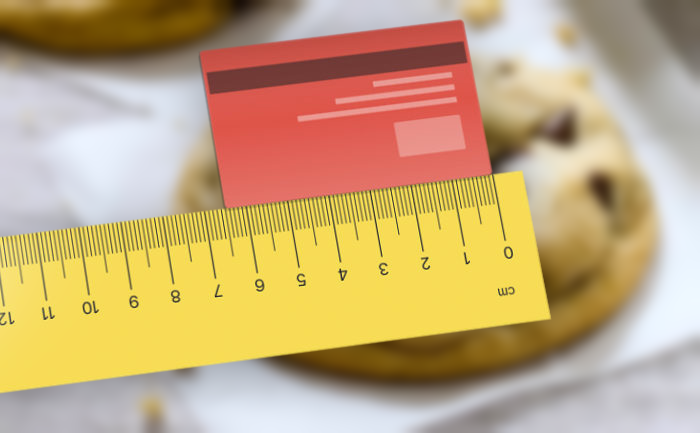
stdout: cm 6.5
